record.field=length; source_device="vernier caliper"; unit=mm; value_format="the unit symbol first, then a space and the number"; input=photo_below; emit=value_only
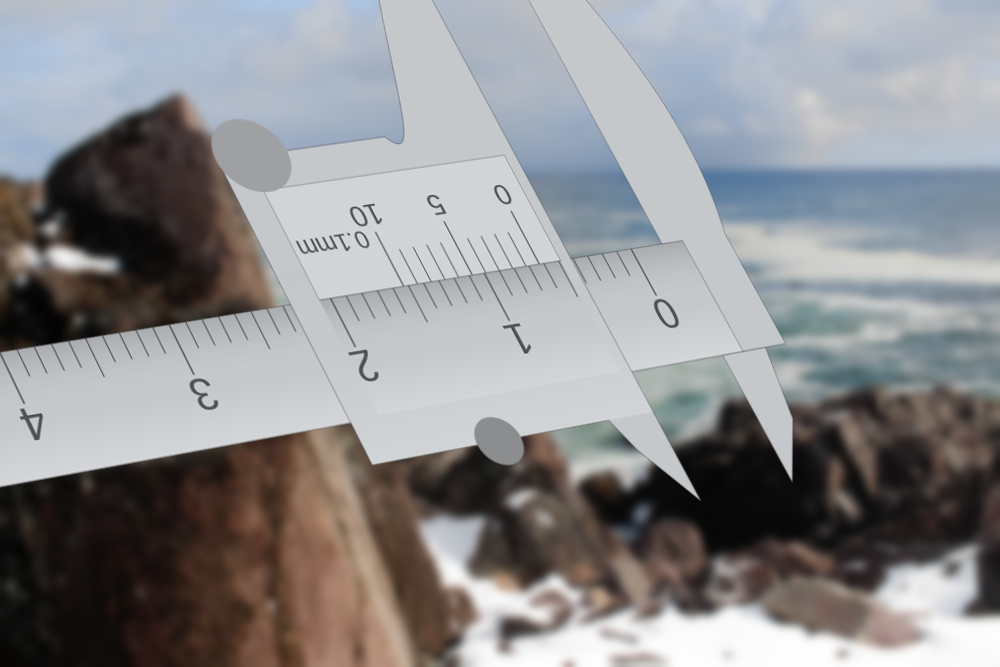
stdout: mm 6.3
